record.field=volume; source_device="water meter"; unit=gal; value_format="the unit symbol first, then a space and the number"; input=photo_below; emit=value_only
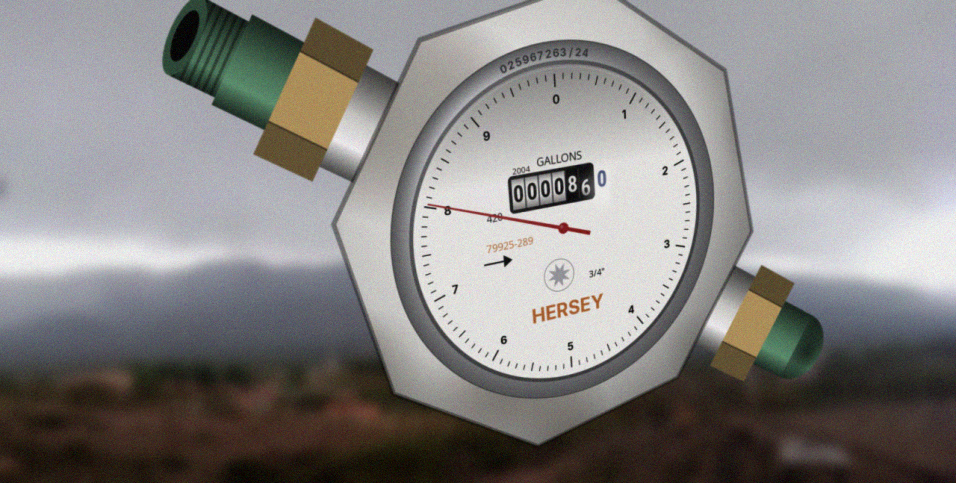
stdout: gal 858.0
